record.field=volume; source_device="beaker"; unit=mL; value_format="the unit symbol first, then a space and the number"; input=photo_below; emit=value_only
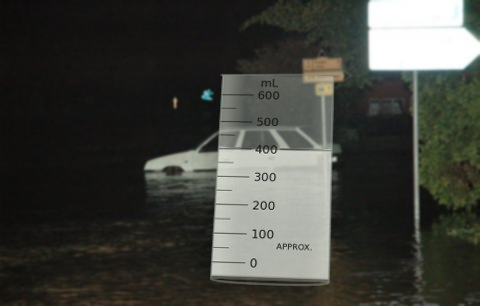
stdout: mL 400
